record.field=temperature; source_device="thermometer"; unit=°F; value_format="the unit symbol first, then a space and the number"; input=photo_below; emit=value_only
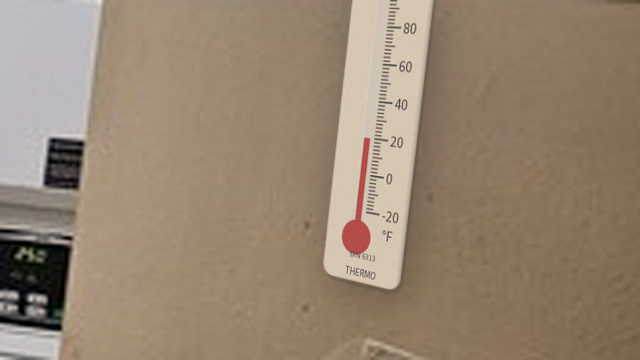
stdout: °F 20
